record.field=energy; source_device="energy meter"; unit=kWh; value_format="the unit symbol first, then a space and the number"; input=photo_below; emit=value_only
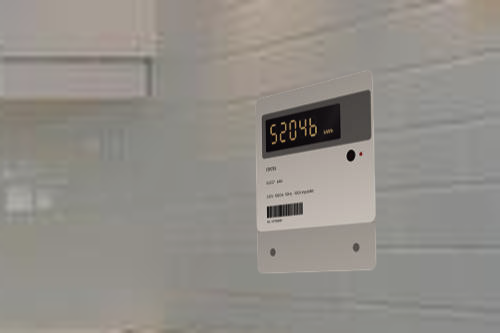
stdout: kWh 52046
